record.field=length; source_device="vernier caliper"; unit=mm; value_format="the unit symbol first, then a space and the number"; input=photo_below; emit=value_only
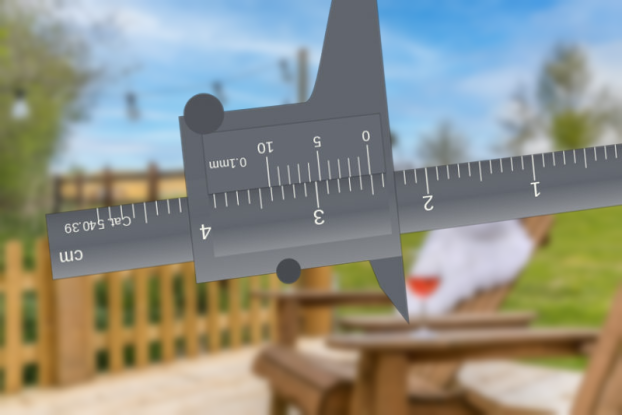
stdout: mm 25.1
